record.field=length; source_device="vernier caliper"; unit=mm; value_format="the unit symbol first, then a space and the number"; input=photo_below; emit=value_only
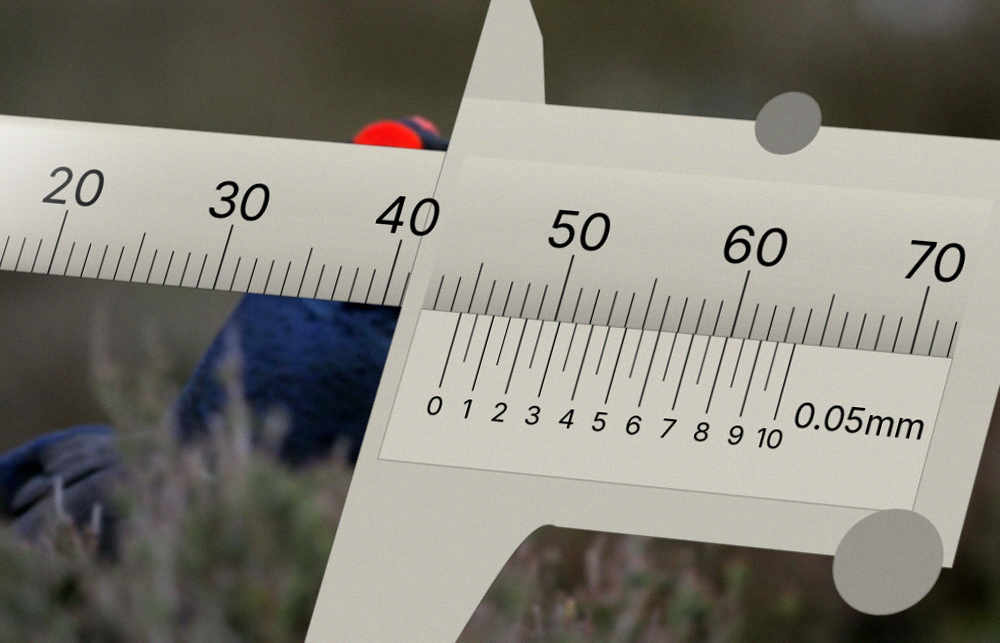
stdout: mm 44.6
